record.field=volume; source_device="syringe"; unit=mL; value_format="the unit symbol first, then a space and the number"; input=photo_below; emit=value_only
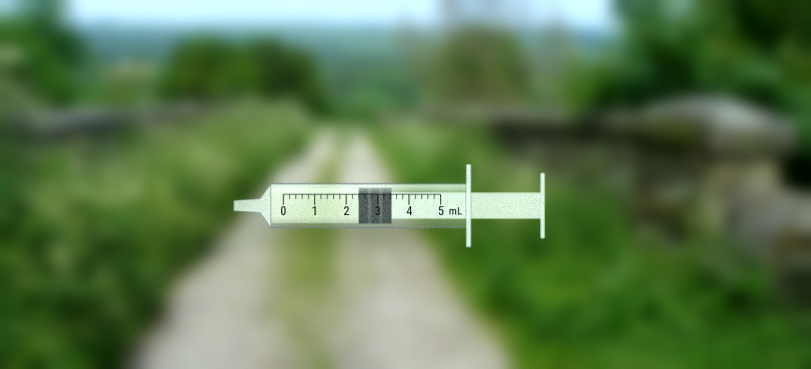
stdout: mL 2.4
